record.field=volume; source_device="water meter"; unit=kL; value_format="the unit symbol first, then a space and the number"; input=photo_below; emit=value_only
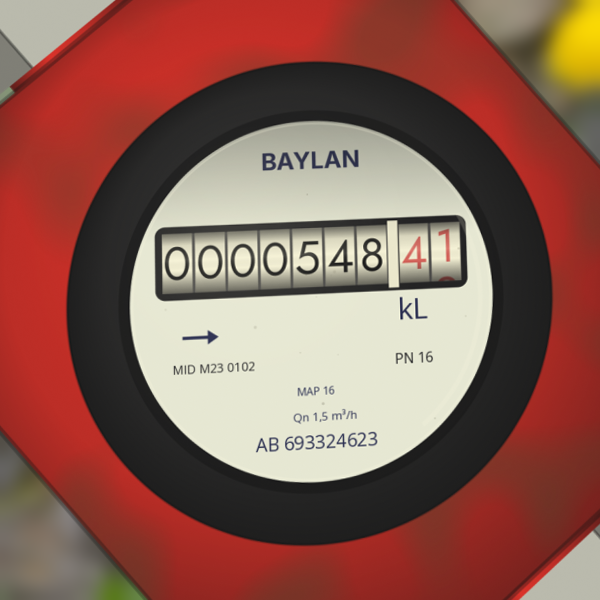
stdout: kL 548.41
